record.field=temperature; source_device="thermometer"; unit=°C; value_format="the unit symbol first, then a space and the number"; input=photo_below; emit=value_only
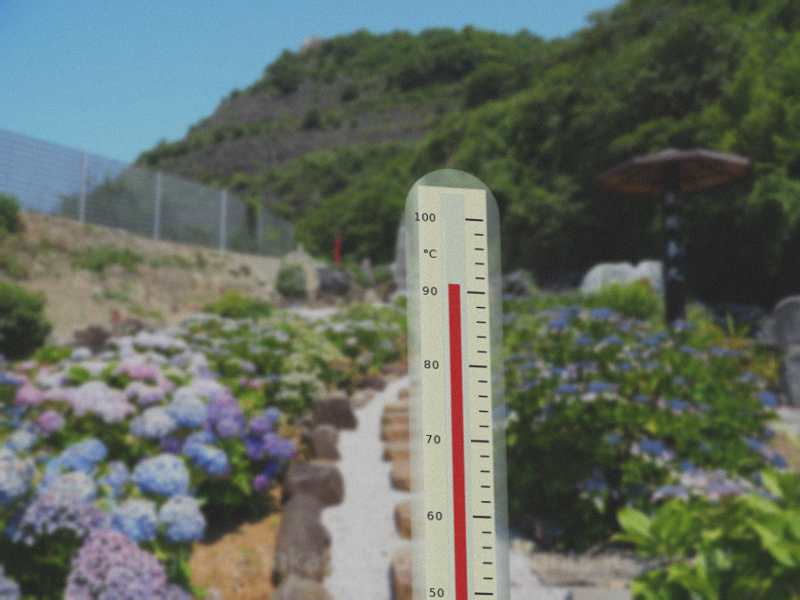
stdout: °C 91
